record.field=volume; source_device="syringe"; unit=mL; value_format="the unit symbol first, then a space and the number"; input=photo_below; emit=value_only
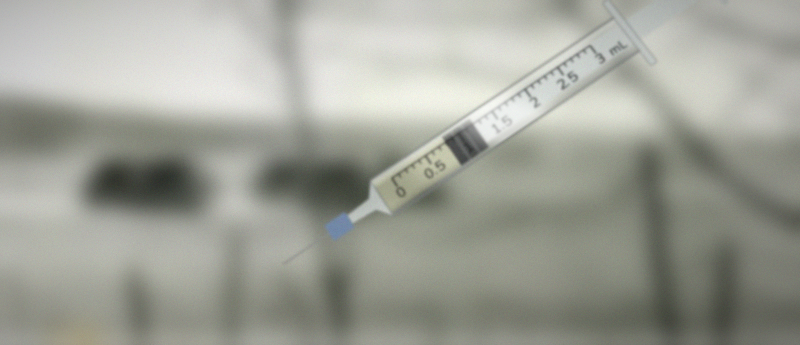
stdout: mL 0.8
